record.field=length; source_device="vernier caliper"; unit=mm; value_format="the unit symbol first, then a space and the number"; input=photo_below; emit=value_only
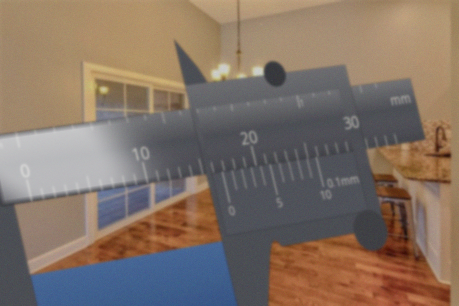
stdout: mm 16.8
